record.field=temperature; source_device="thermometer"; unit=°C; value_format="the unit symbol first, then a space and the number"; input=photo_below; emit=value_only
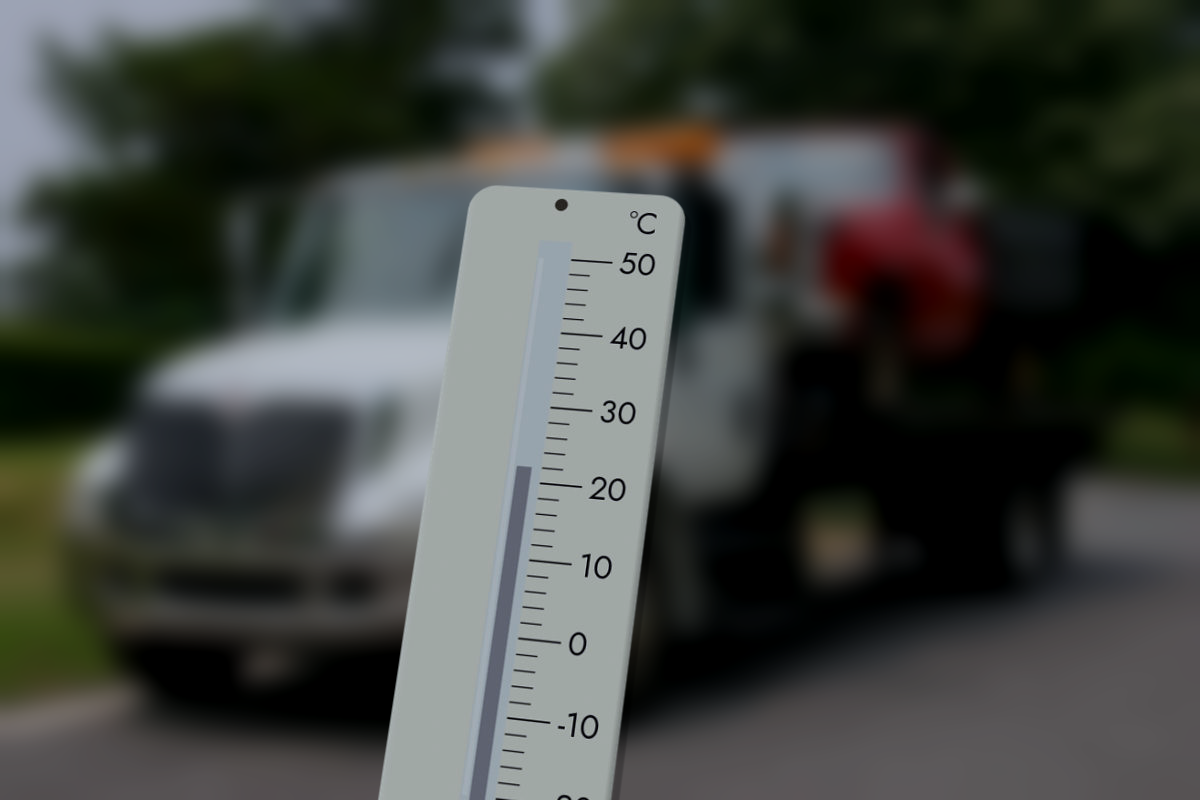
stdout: °C 22
